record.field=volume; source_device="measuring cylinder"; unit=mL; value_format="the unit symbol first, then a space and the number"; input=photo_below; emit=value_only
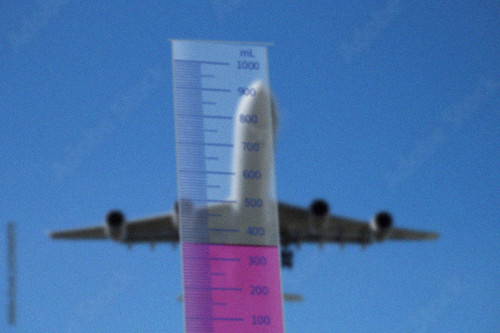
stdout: mL 350
